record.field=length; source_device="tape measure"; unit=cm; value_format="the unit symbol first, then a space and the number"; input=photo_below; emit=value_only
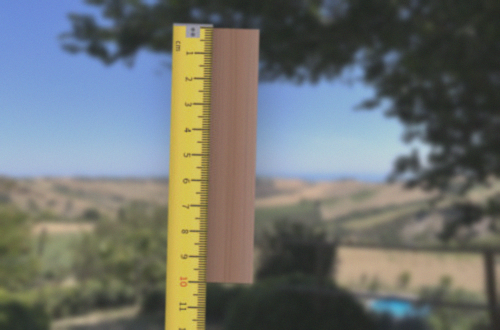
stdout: cm 10
